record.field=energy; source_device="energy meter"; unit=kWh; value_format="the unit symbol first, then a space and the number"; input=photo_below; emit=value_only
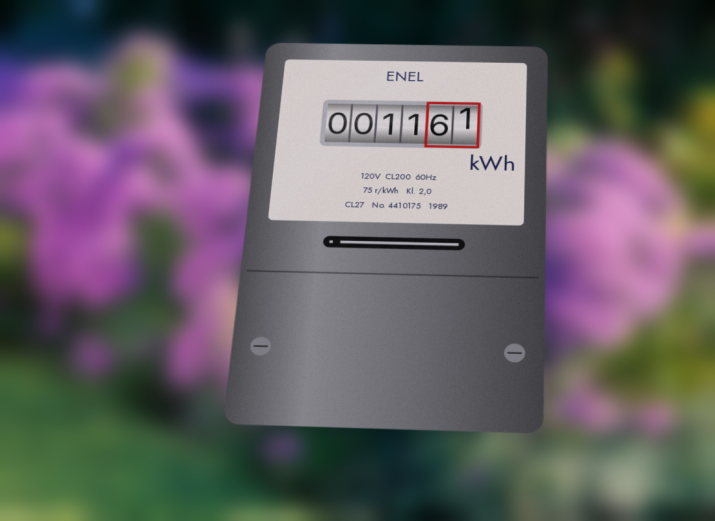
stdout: kWh 11.61
